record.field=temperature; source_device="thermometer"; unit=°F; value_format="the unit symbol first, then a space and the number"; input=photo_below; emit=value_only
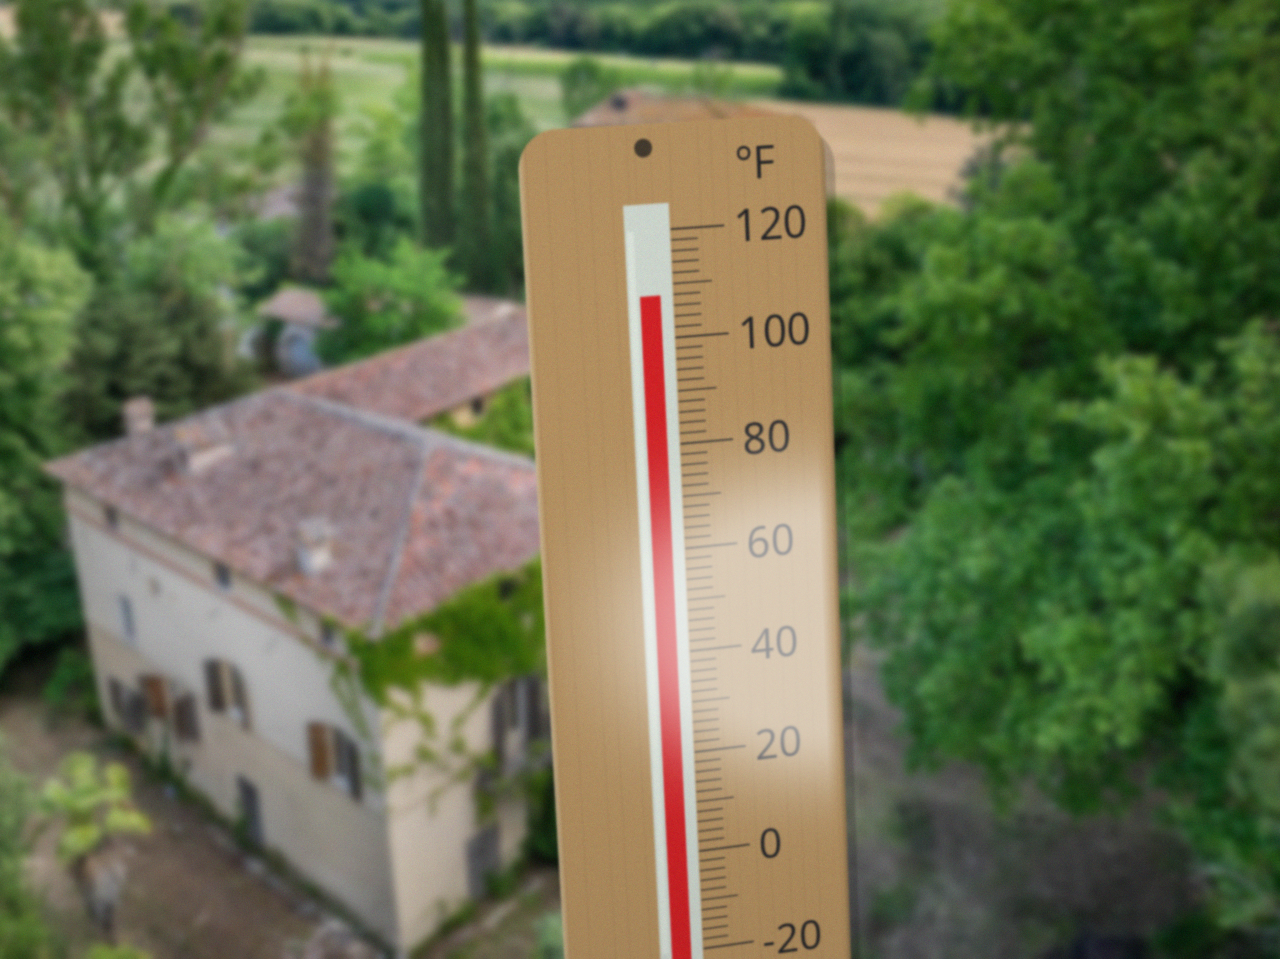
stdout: °F 108
